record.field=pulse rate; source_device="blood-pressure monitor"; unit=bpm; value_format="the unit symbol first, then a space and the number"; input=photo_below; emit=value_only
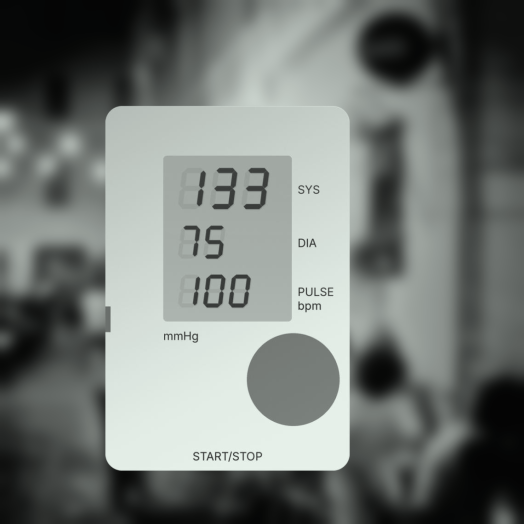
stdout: bpm 100
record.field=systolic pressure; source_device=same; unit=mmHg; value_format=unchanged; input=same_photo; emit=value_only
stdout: mmHg 133
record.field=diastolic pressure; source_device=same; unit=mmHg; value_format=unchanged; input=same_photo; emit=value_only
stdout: mmHg 75
